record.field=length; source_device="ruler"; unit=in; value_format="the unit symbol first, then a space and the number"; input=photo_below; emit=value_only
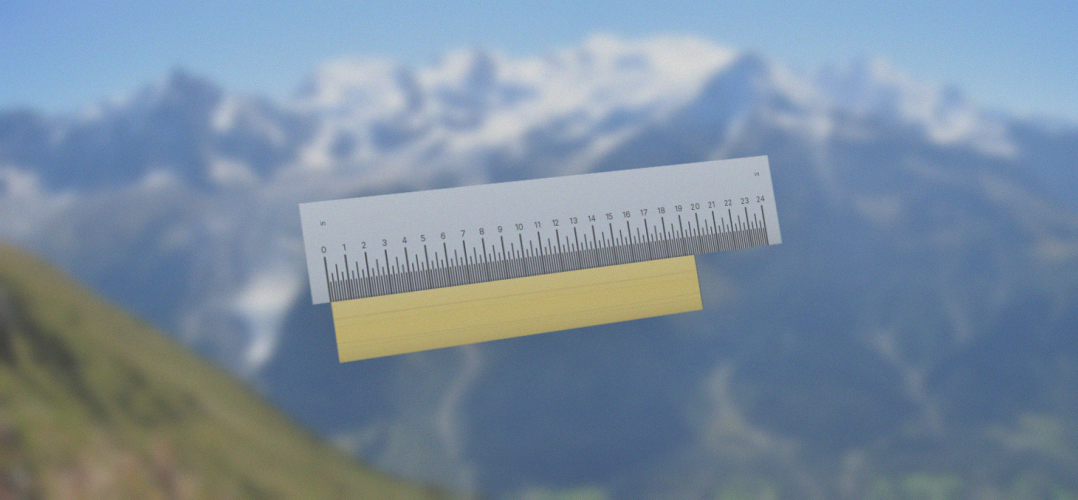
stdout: in 19.5
